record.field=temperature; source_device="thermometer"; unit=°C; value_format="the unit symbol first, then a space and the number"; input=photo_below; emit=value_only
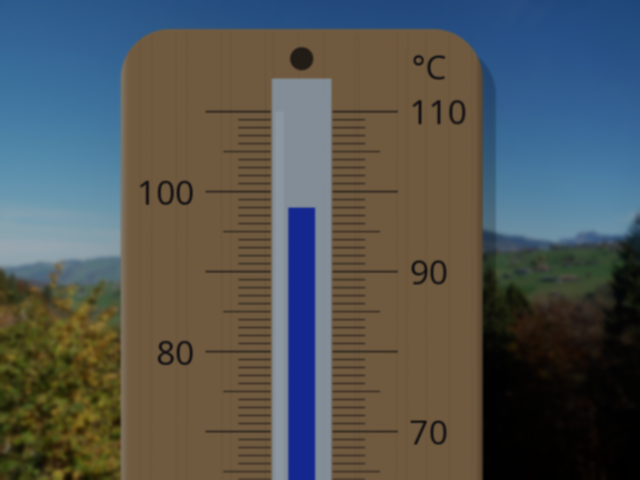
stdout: °C 98
